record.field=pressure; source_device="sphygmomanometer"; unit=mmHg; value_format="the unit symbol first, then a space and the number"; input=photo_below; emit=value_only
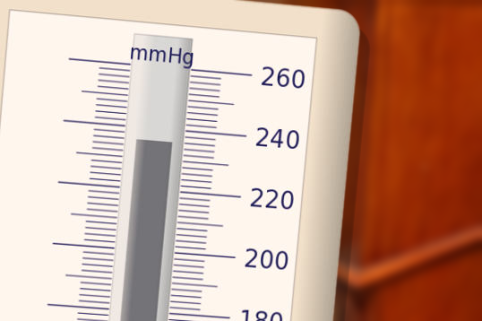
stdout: mmHg 236
